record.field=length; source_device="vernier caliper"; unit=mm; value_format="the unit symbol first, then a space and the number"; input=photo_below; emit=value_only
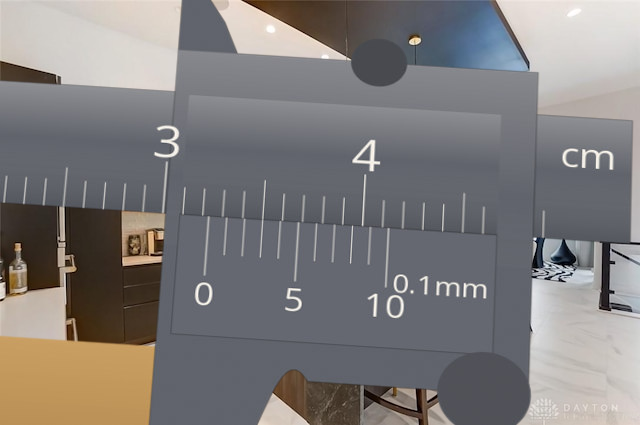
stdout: mm 32.3
